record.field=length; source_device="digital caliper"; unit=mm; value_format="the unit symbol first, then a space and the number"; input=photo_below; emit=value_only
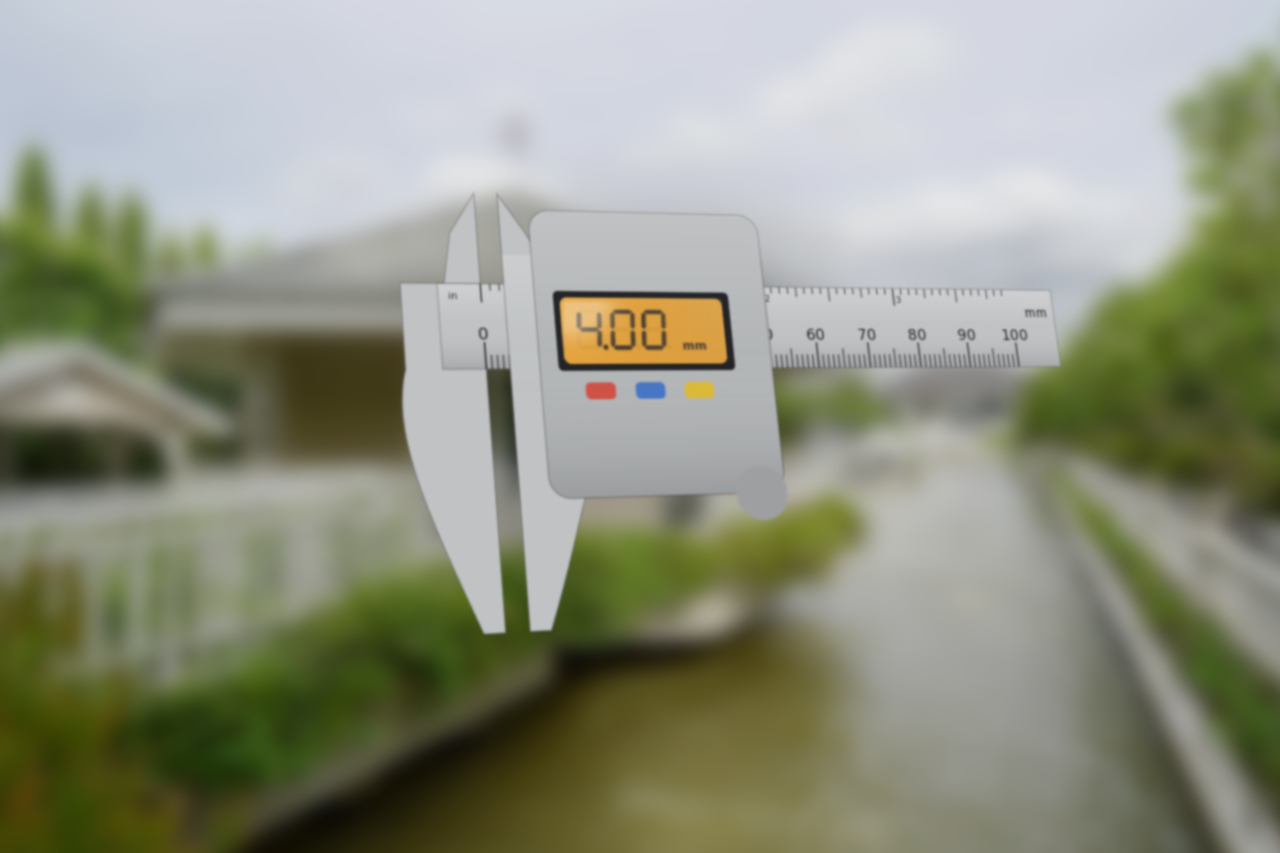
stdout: mm 4.00
